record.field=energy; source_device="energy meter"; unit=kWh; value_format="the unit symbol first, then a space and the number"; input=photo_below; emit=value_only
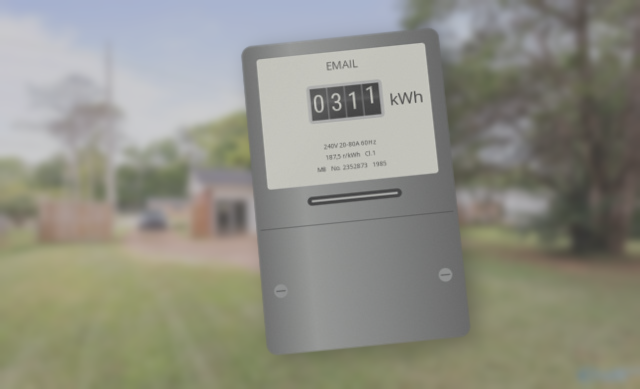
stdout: kWh 311
